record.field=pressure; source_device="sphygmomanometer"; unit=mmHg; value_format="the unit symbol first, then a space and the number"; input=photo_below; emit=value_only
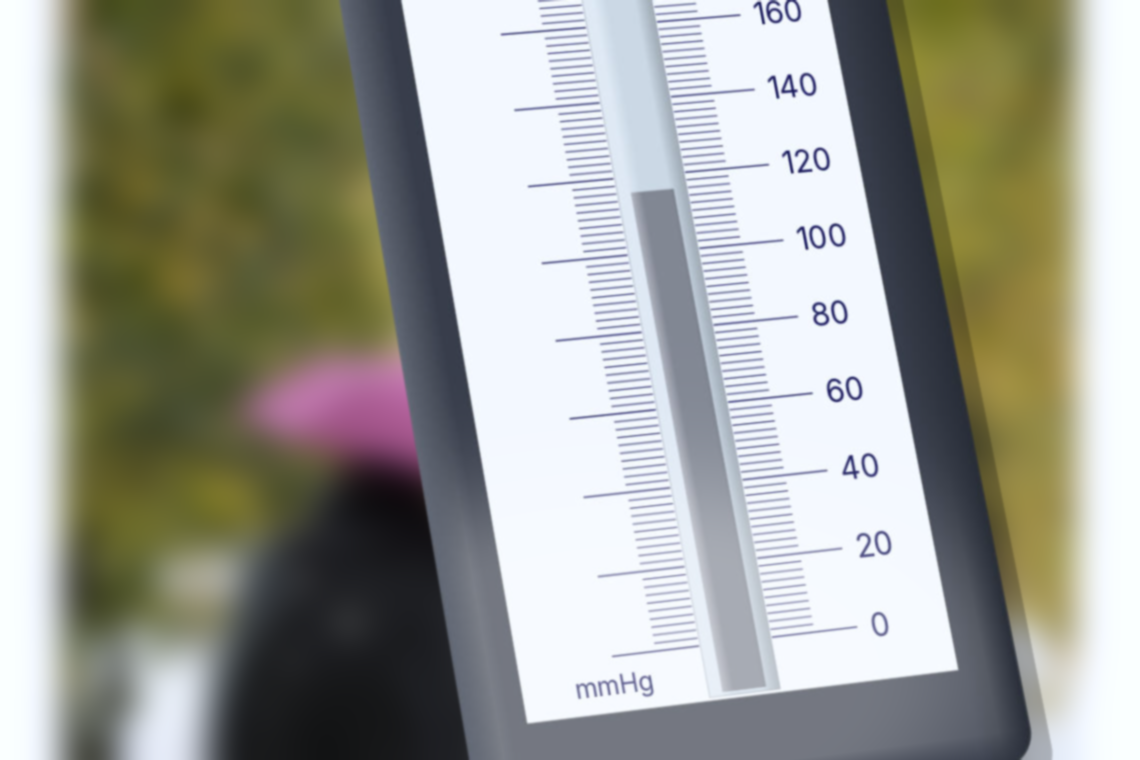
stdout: mmHg 116
